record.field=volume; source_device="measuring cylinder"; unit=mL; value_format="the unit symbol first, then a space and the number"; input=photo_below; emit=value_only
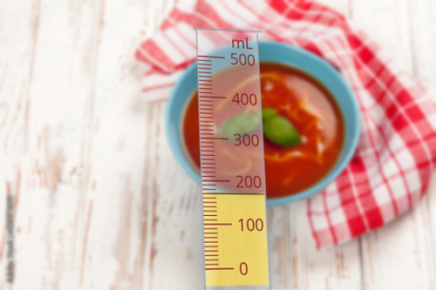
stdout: mL 170
